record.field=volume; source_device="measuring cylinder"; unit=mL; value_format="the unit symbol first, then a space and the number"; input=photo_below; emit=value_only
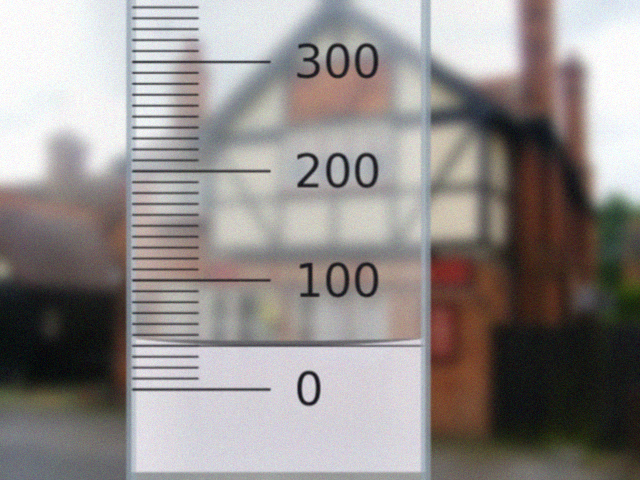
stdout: mL 40
